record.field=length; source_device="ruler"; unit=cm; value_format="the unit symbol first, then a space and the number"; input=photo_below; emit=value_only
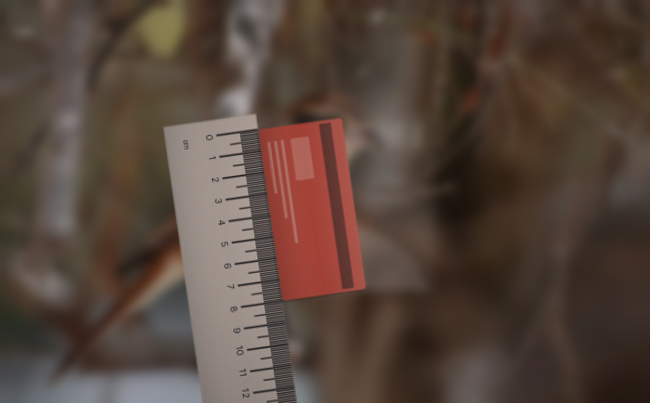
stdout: cm 8
